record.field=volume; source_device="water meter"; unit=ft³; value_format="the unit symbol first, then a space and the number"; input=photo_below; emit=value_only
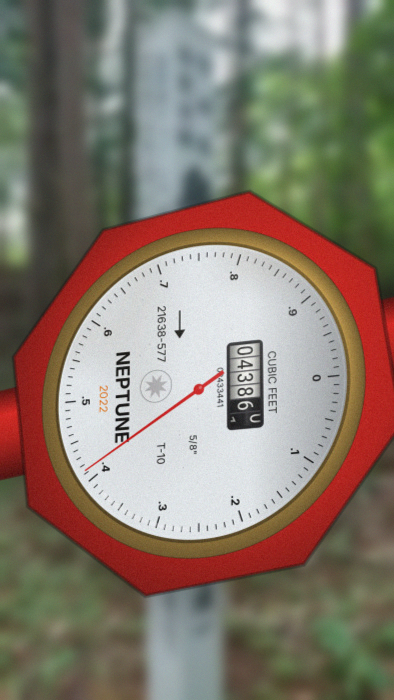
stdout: ft³ 43860.41
